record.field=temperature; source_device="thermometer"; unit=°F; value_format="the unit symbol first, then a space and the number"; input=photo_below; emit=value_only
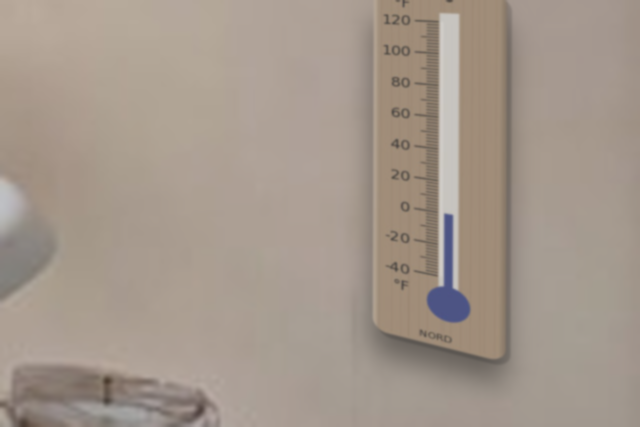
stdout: °F 0
